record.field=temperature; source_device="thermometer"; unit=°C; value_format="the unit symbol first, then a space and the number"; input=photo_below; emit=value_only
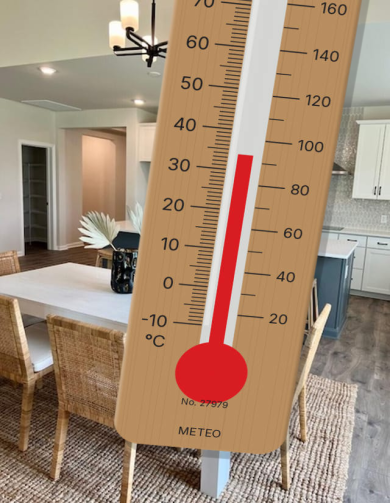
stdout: °C 34
